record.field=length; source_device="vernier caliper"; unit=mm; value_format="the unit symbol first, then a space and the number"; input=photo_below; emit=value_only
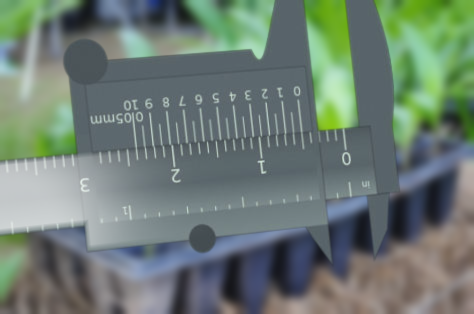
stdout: mm 5.0
